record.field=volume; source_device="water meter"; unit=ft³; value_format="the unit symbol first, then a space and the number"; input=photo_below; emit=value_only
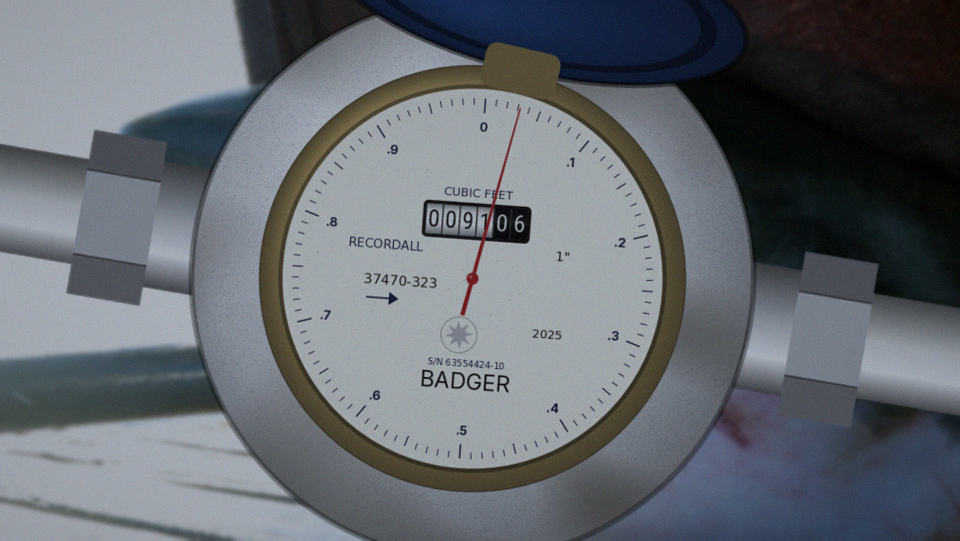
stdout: ft³ 9106.03
